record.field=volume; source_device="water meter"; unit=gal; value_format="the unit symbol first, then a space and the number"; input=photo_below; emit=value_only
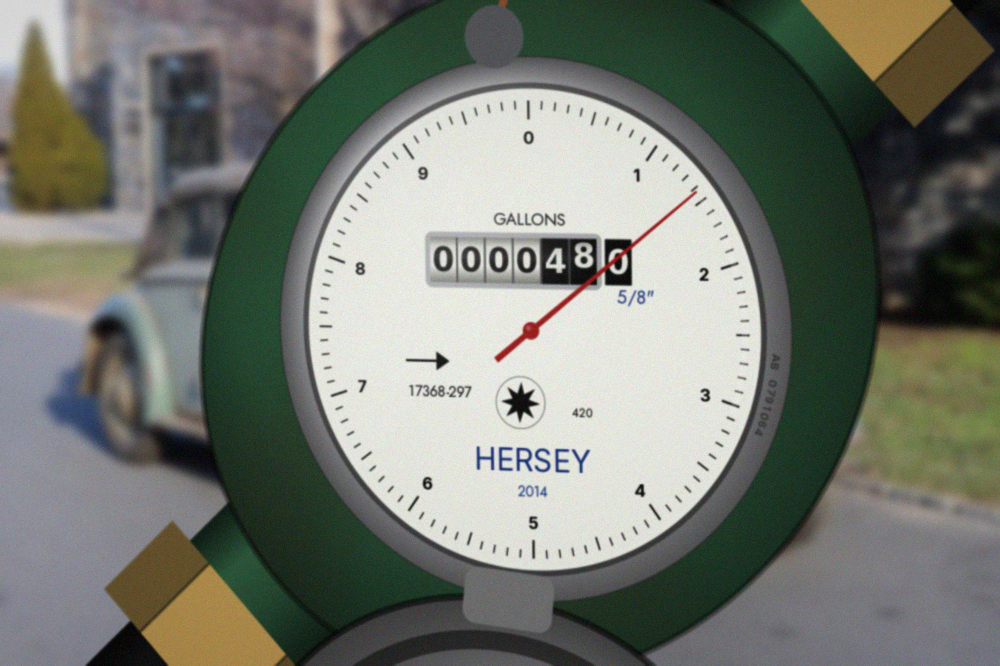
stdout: gal 481.4
